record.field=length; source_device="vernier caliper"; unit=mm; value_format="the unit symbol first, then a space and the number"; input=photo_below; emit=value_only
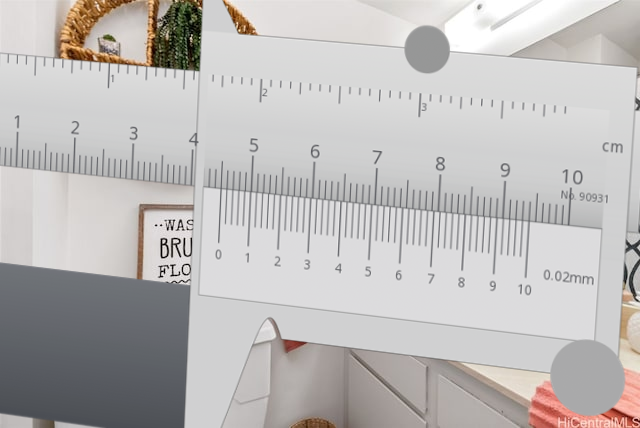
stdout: mm 45.0
